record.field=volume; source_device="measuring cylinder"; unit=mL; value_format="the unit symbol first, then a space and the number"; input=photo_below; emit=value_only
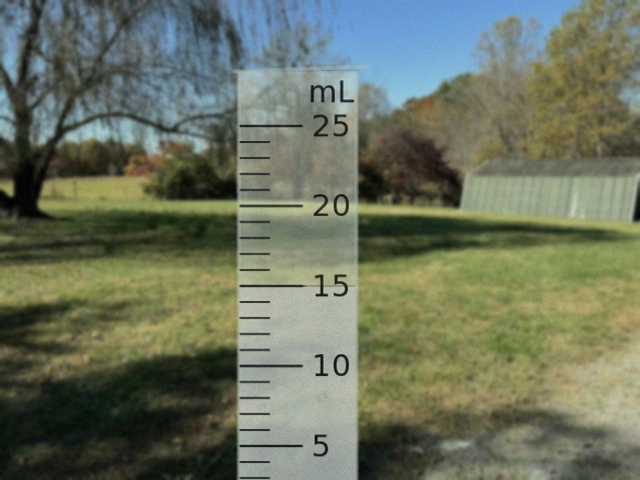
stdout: mL 15
